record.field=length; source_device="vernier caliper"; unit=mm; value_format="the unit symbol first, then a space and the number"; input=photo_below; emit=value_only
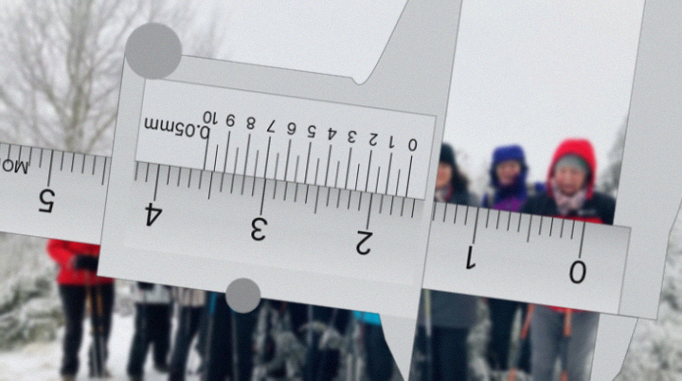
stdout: mm 16.8
